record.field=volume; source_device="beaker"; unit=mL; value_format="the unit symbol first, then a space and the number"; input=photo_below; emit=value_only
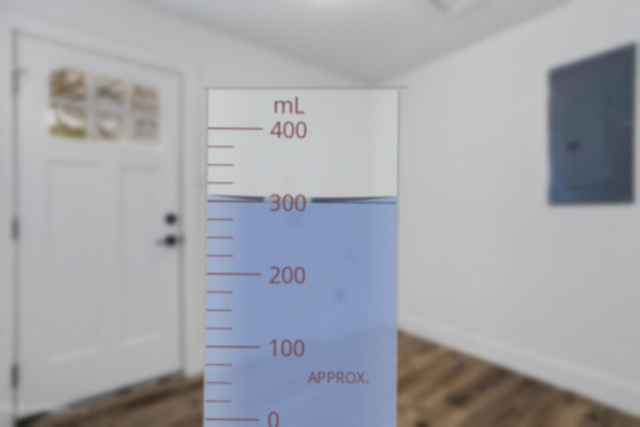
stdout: mL 300
